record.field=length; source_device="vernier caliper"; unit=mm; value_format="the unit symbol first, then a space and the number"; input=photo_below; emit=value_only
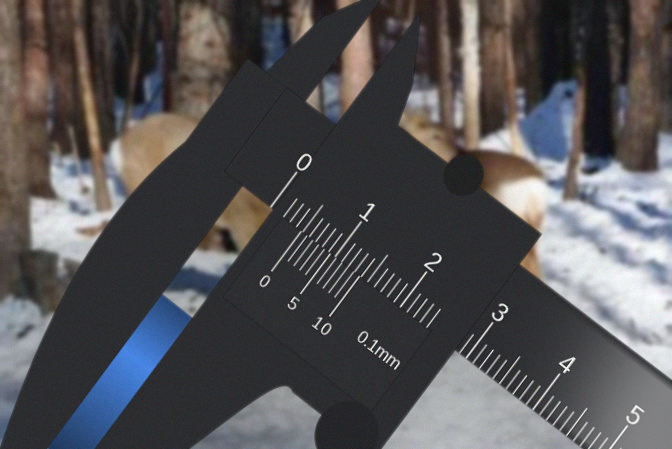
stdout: mm 4.8
